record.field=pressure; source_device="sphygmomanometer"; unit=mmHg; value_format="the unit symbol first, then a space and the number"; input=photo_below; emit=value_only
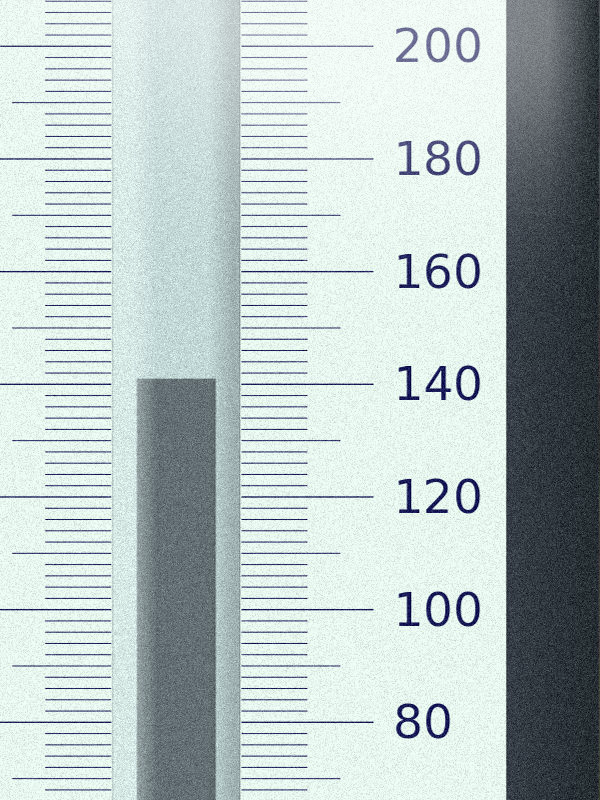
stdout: mmHg 141
